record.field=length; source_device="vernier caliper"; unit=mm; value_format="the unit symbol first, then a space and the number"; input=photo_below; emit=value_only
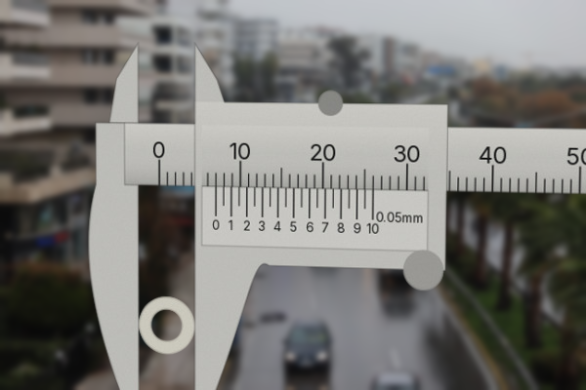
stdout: mm 7.0
